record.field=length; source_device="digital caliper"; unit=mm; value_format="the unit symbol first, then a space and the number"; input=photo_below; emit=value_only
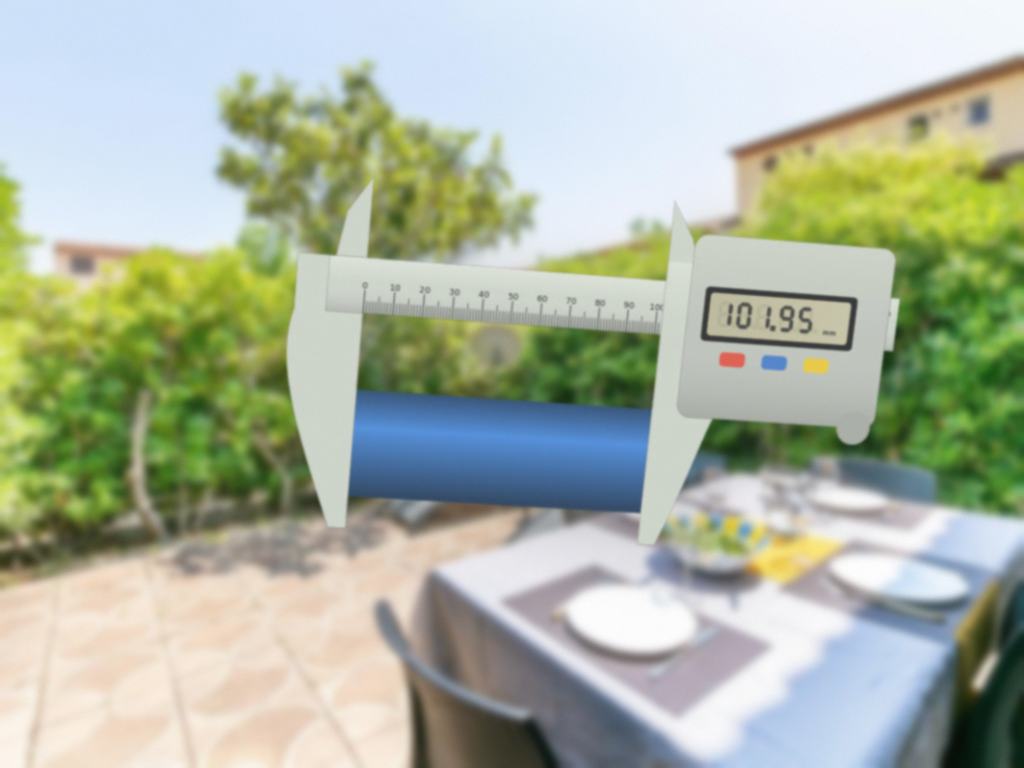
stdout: mm 101.95
